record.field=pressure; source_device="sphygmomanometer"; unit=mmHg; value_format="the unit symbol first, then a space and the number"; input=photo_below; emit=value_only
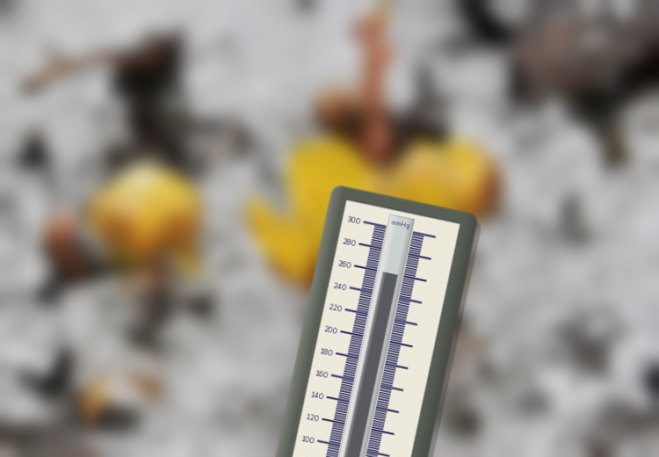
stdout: mmHg 260
